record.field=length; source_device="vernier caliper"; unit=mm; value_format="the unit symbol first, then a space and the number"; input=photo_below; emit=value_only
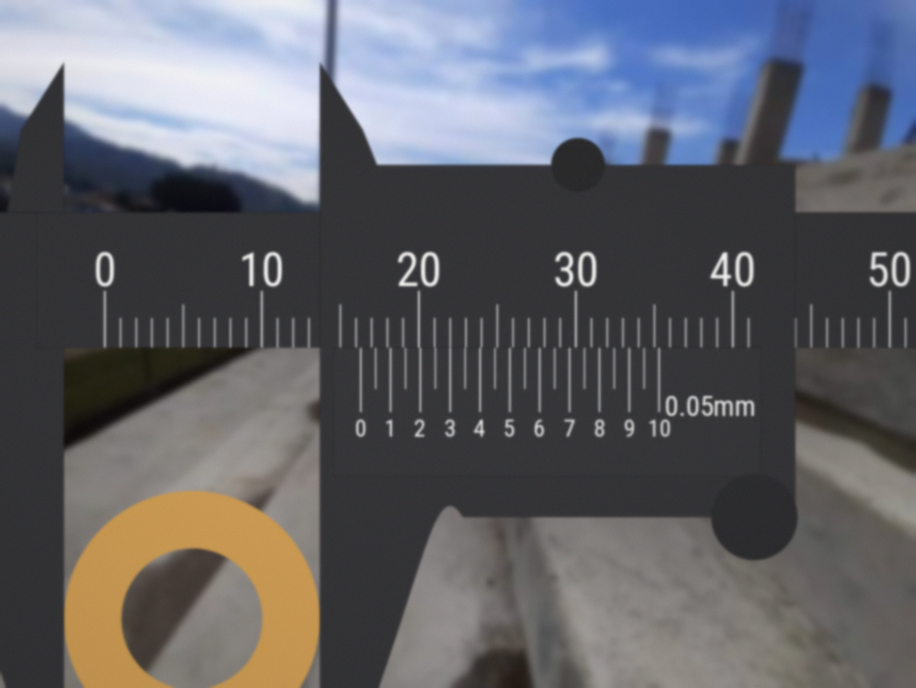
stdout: mm 16.3
